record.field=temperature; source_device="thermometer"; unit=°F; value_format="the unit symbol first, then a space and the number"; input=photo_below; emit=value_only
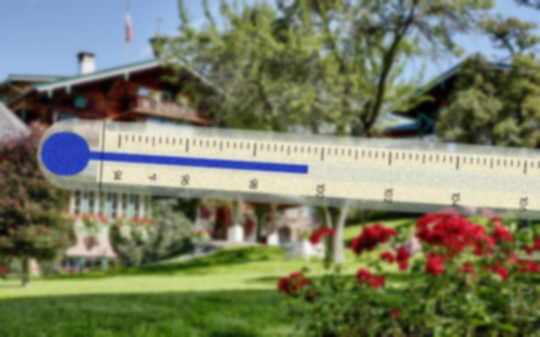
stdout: °F 99.6
